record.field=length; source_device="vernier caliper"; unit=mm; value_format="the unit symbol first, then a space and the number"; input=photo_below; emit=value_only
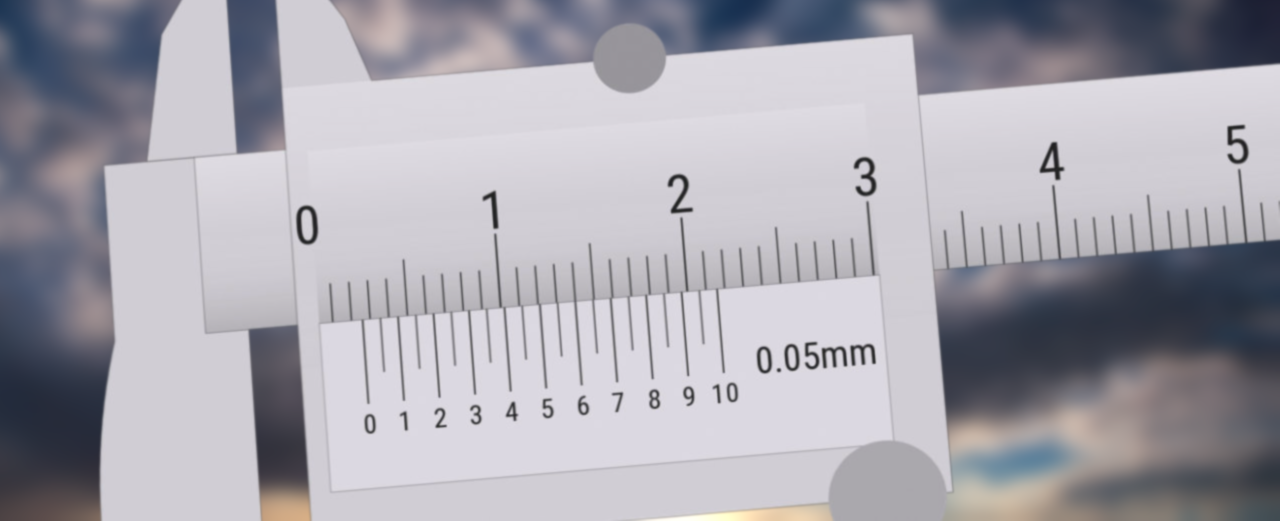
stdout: mm 2.6
